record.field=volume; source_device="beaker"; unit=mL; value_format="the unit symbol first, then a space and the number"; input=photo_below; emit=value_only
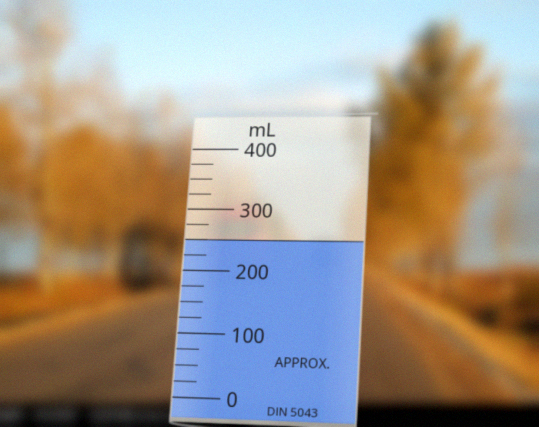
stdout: mL 250
